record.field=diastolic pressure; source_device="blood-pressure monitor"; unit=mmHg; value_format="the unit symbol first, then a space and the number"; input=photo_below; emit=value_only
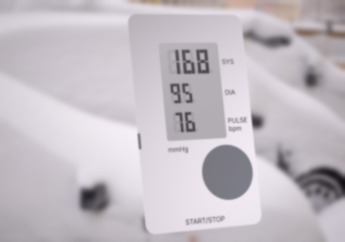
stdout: mmHg 95
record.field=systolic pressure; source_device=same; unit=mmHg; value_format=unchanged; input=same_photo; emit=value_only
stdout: mmHg 168
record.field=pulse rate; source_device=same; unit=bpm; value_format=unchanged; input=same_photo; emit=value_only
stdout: bpm 76
